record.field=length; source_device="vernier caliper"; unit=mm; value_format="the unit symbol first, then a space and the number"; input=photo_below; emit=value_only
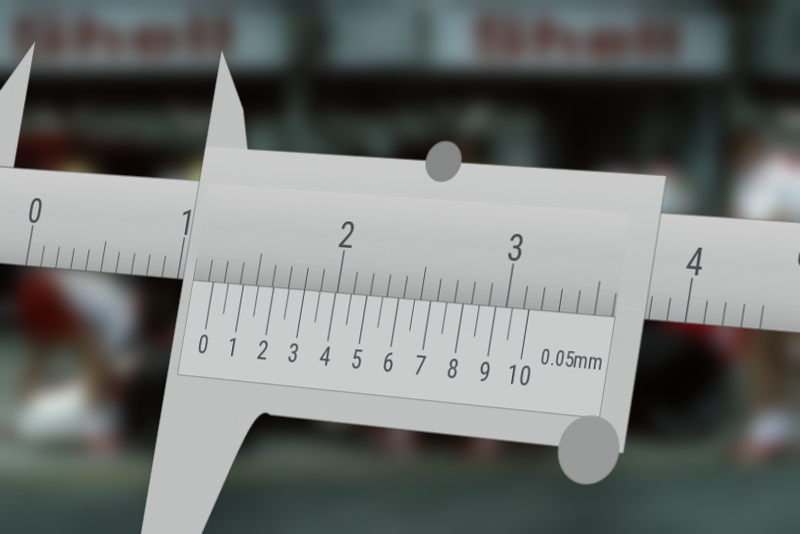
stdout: mm 12.3
